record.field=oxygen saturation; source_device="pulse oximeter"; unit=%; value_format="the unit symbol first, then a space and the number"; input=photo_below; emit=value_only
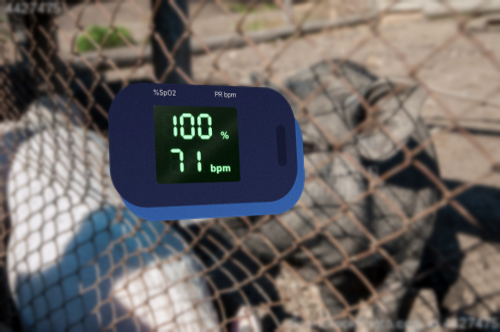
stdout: % 100
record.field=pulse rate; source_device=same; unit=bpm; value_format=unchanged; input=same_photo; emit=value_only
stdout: bpm 71
